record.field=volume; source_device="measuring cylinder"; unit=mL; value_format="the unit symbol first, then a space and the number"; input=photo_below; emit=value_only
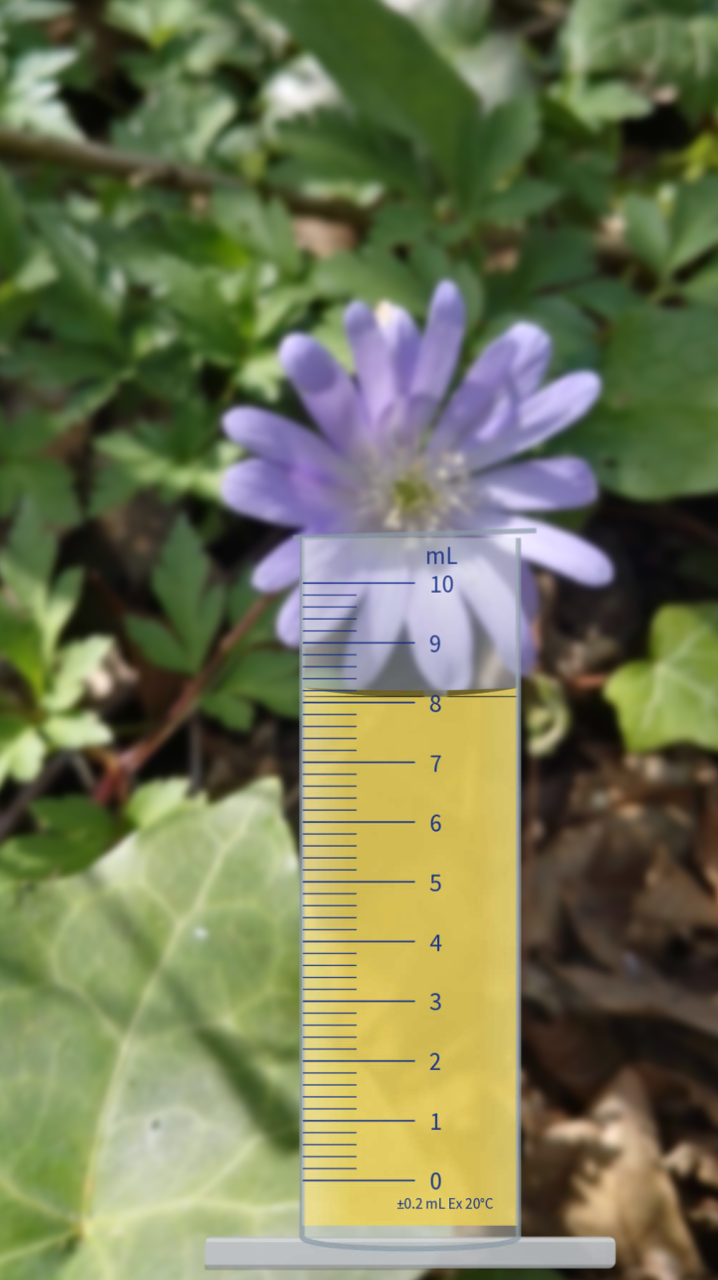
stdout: mL 8.1
